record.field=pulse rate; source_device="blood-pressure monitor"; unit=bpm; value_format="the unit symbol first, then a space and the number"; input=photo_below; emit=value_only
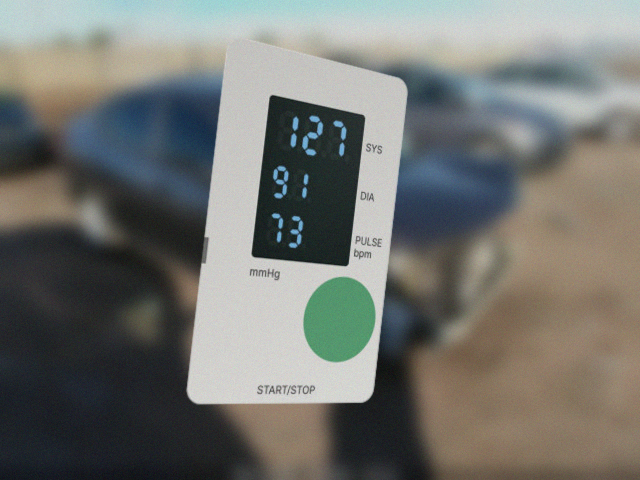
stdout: bpm 73
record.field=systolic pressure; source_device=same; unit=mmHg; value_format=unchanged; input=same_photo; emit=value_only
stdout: mmHg 127
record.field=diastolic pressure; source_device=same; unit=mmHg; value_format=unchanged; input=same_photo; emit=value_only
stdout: mmHg 91
